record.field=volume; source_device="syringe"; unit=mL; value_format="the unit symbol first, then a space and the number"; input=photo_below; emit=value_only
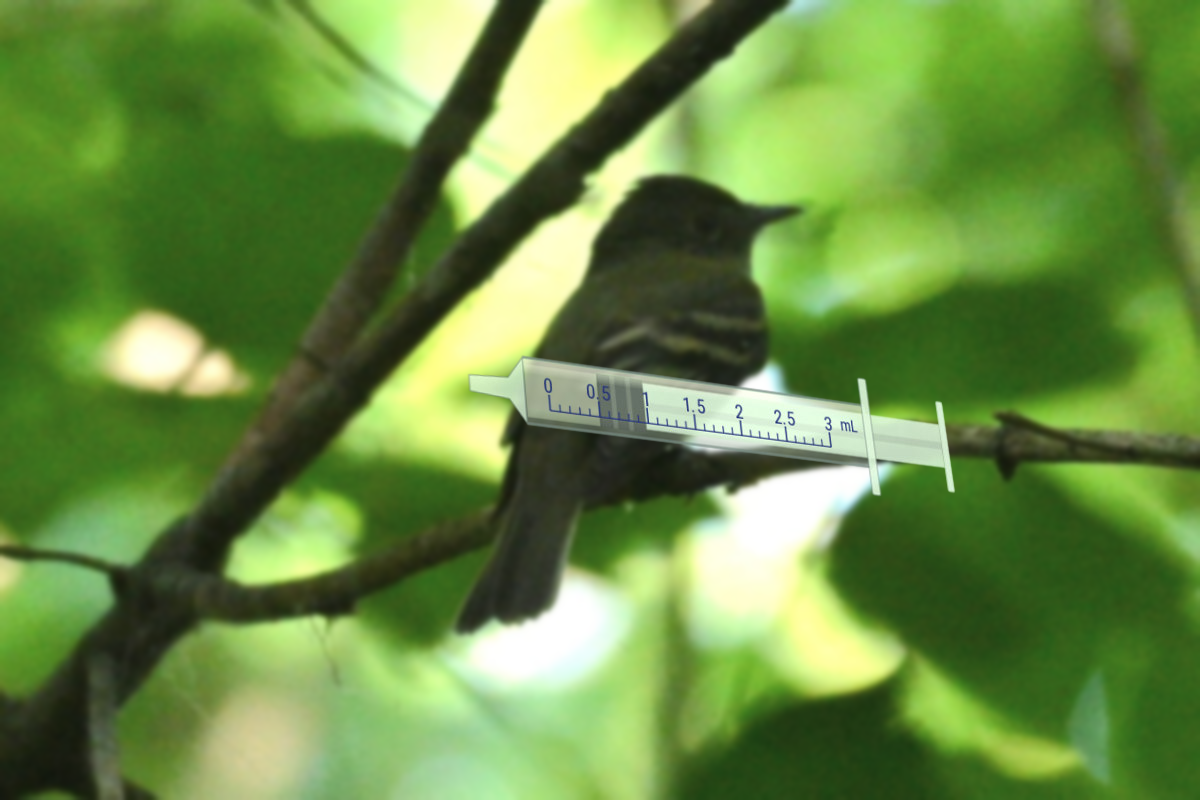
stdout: mL 0.5
